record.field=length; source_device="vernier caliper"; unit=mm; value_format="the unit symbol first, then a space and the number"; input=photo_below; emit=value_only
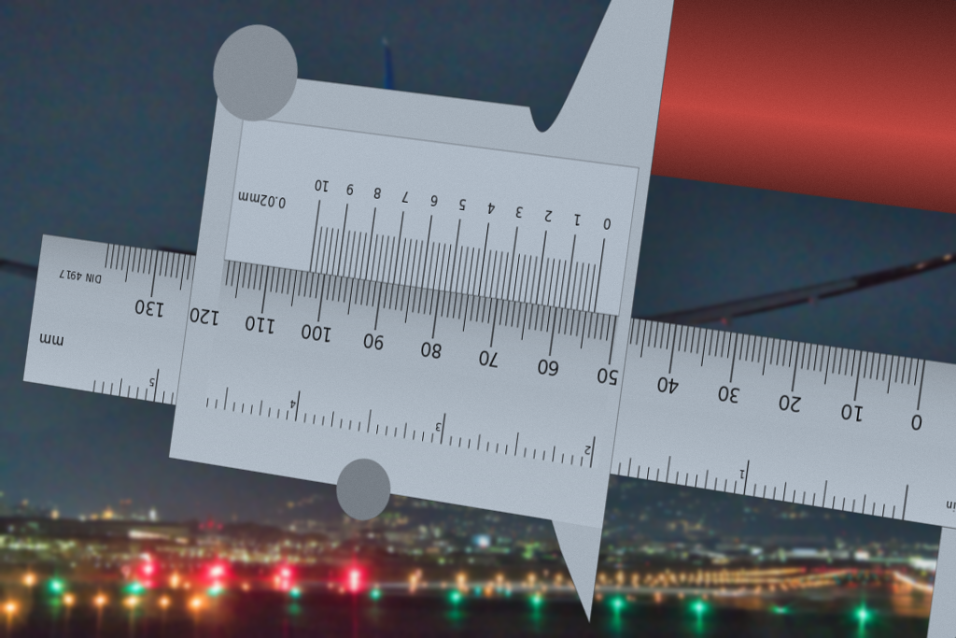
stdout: mm 53.6
